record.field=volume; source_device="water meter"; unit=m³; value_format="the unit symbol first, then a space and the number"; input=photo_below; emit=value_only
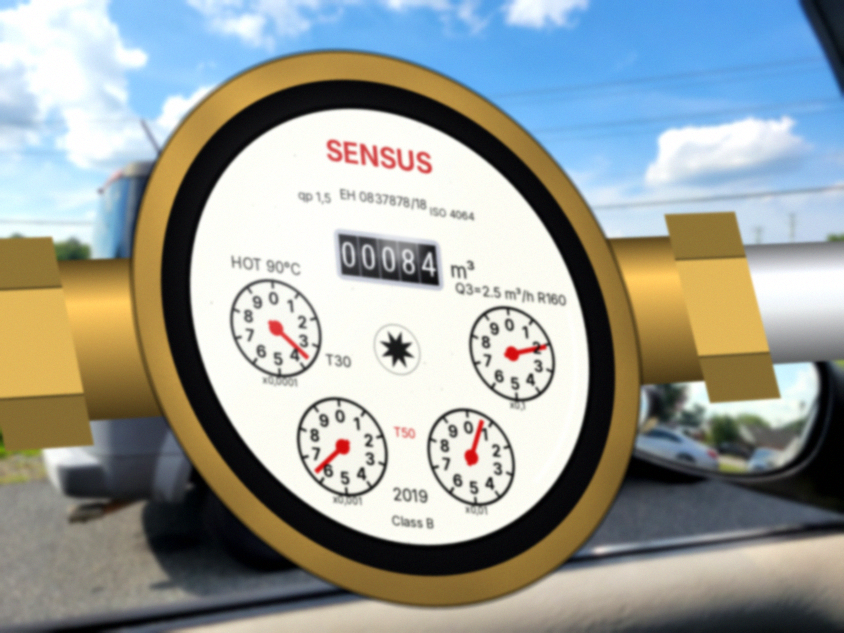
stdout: m³ 84.2063
